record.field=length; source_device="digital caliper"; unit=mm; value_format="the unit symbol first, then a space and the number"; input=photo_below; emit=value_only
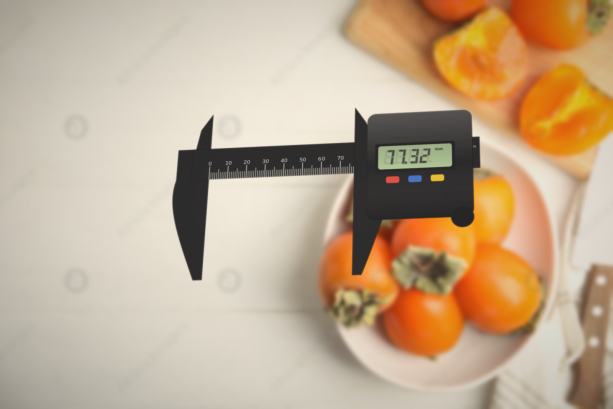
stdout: mm 77.32
